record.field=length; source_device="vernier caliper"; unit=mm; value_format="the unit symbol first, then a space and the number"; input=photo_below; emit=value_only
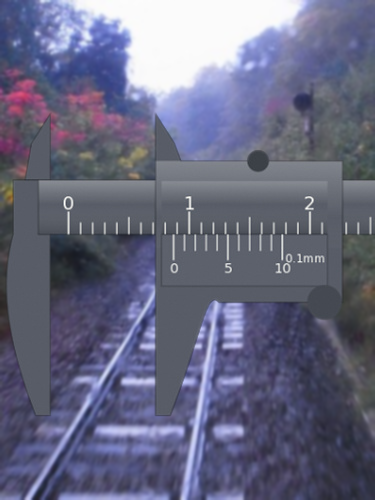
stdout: mm 8.7
